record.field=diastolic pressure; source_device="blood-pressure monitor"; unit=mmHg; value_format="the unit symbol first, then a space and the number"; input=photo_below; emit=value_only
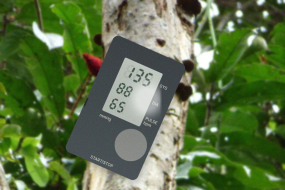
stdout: mmHg 88
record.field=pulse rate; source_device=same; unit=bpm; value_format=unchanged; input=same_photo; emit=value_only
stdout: bpm 65
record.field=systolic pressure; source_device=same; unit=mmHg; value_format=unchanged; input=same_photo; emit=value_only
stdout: mmHg 135
